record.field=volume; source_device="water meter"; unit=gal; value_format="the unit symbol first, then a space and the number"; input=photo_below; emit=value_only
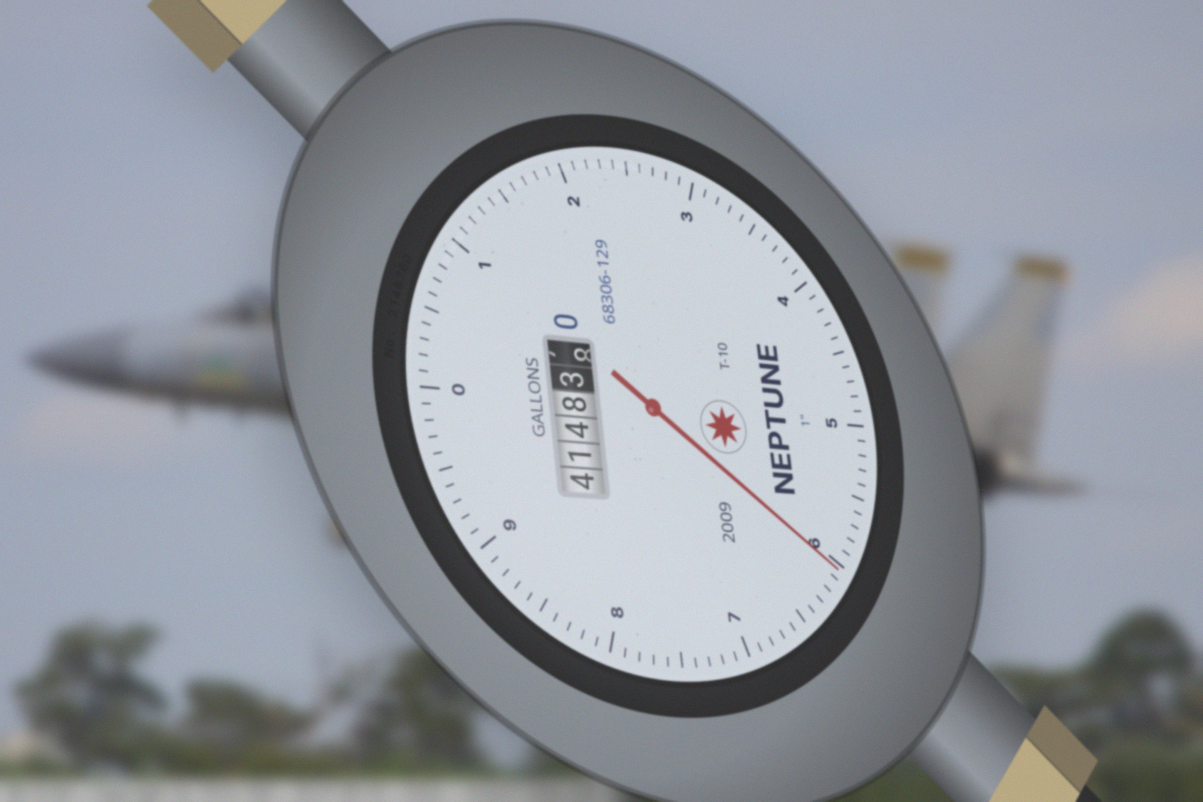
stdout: gal 4148376.0
